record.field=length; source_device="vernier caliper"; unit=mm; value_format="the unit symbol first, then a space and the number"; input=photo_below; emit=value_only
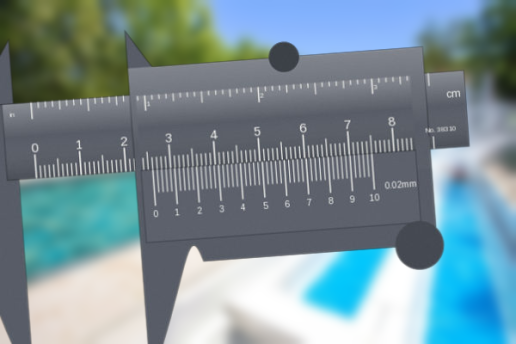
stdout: mm 26.0
